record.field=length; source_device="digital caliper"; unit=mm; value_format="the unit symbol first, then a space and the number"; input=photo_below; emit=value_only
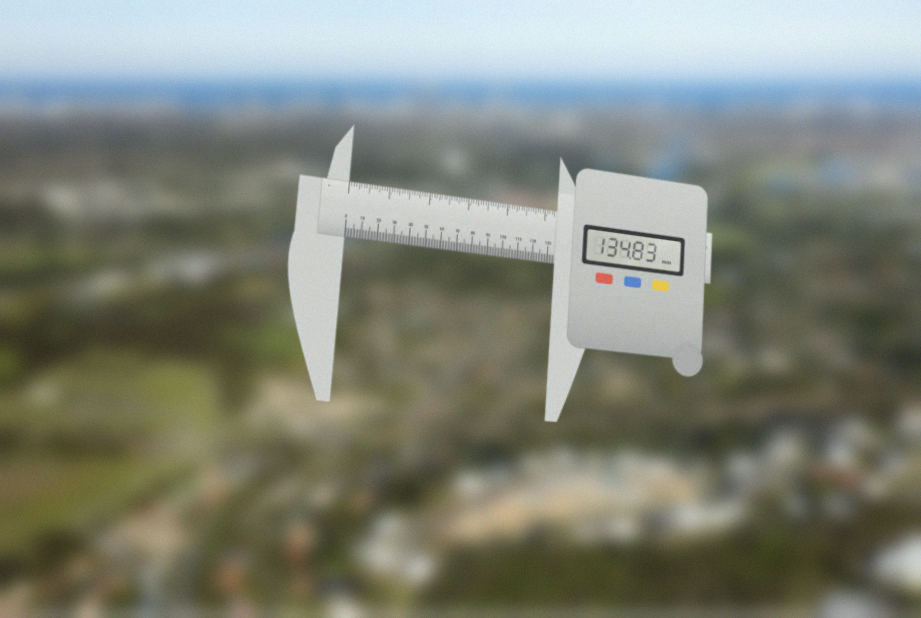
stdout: mm 134.83
